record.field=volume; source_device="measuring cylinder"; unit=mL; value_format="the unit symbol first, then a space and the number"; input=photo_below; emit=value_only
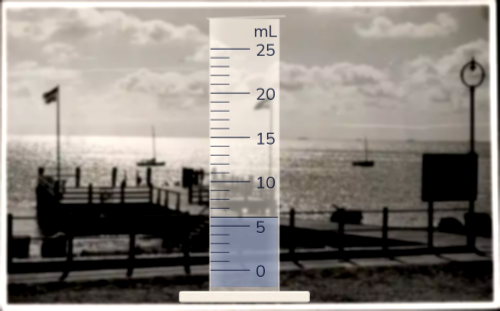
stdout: mL 6
